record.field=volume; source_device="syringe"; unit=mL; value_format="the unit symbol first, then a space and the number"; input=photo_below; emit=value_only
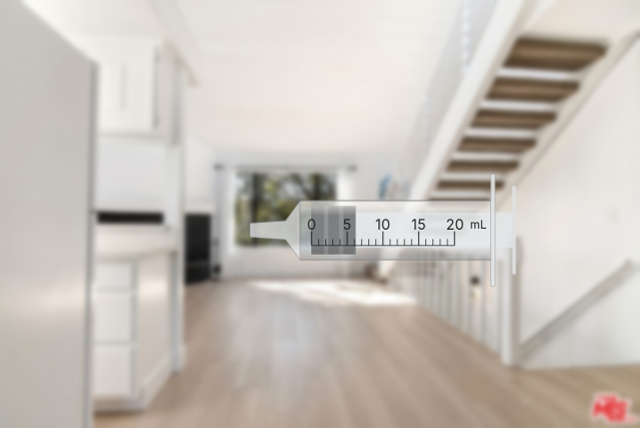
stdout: mL 0
